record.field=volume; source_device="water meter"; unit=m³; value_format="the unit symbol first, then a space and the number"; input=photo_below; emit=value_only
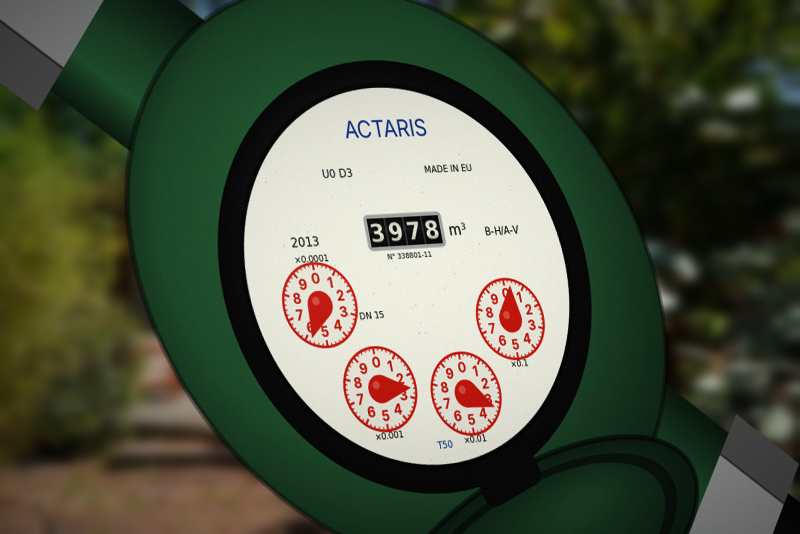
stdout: m³ 3978.0325
